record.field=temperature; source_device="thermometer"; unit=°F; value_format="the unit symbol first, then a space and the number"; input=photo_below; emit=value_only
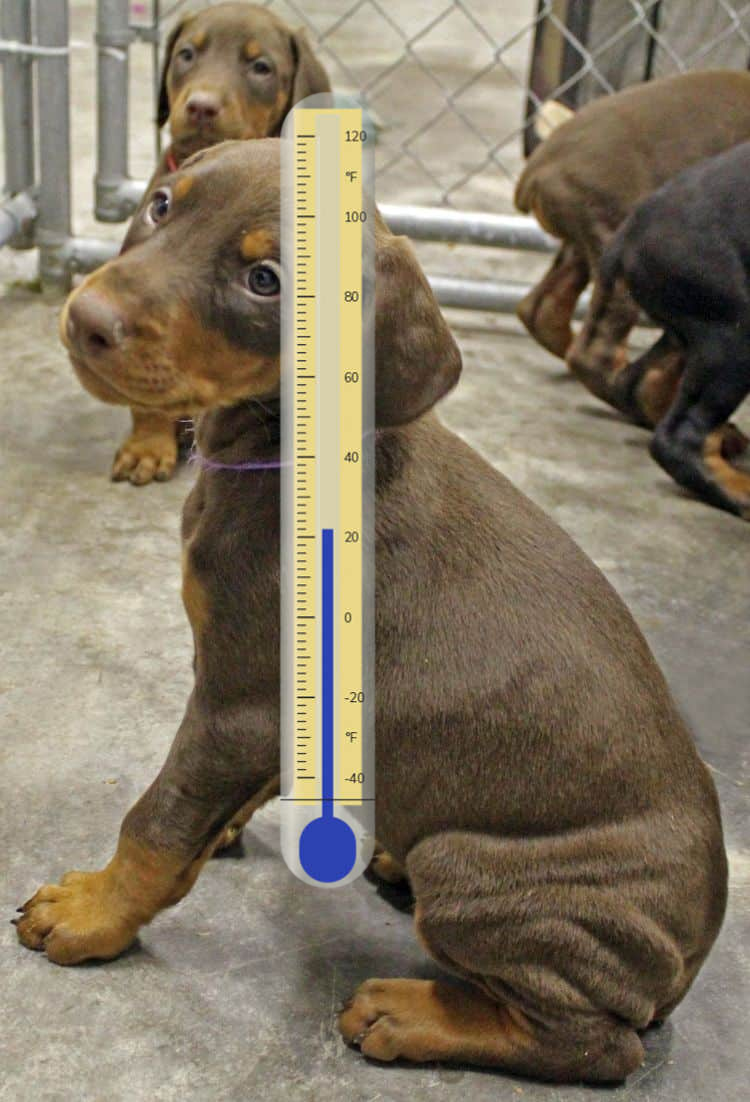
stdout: °F 22
